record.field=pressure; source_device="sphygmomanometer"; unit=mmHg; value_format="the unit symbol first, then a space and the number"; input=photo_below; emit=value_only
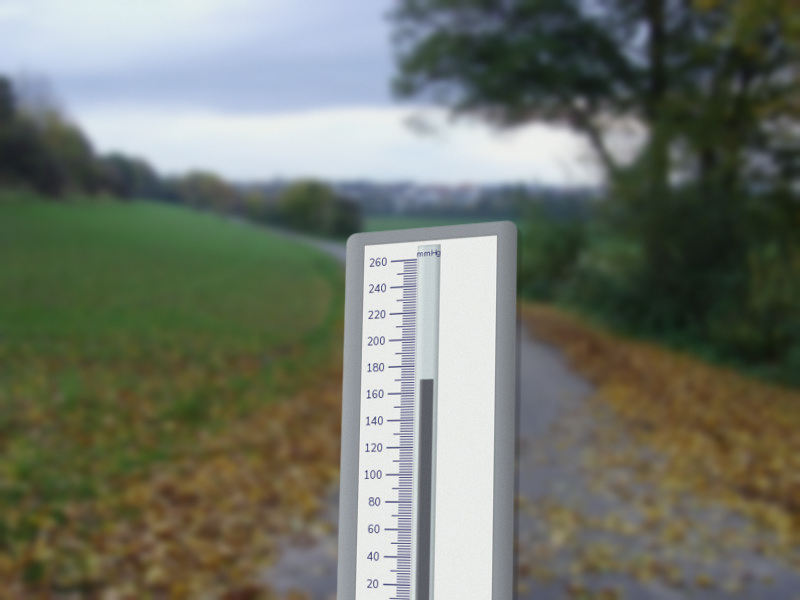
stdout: mmHg 170
